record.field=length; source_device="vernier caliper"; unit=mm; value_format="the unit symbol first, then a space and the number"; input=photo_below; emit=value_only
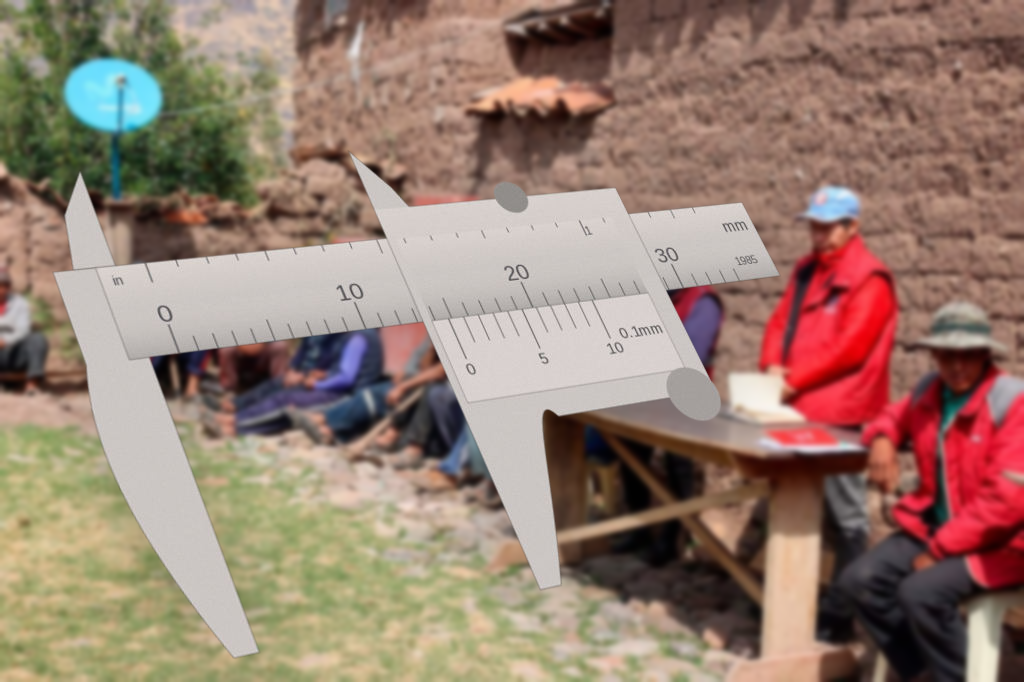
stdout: mm 14.8
